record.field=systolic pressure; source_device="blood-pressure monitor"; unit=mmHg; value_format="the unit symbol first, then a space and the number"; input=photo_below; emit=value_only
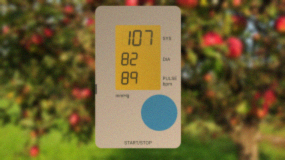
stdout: mmHg 107
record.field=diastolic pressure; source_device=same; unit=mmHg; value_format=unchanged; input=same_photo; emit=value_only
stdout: mmHg 82
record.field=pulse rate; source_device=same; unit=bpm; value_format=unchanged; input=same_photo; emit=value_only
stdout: bpm 89
